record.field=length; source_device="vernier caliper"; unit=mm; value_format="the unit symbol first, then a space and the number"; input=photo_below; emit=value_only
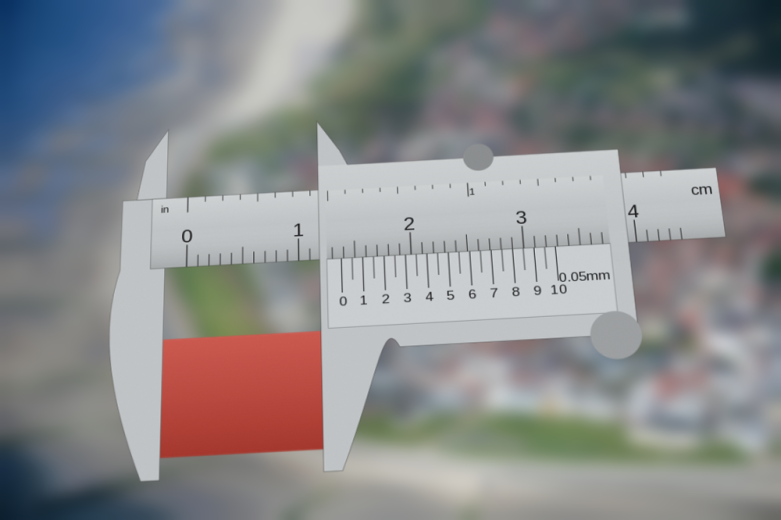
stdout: mm 13.8
